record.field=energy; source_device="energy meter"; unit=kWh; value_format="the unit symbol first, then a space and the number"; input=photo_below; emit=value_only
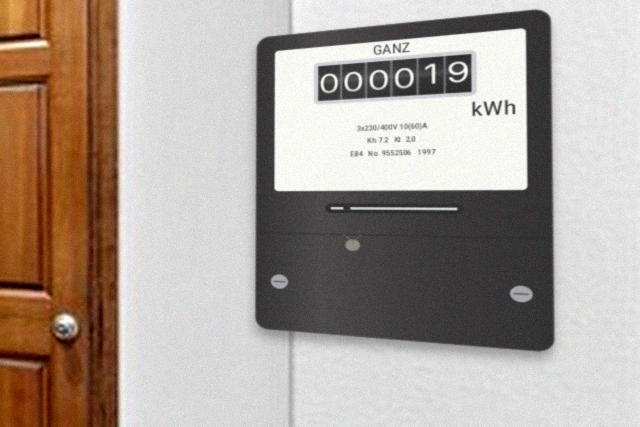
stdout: kWh 19
